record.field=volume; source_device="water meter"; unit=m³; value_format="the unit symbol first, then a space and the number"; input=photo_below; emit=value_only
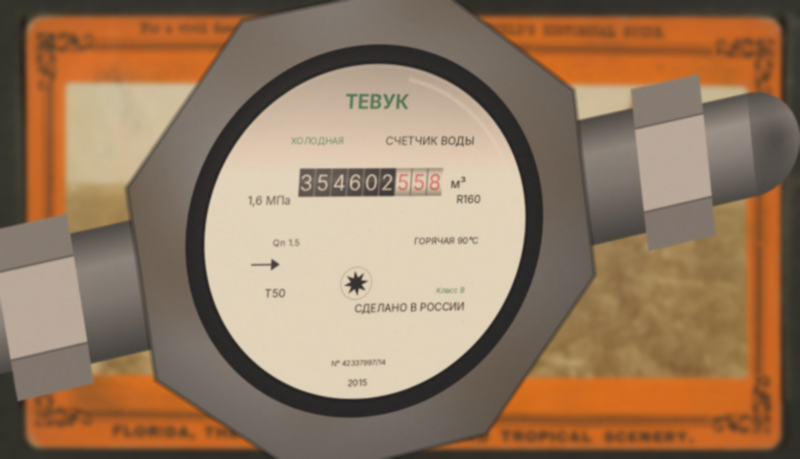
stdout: m³ 354602.558
